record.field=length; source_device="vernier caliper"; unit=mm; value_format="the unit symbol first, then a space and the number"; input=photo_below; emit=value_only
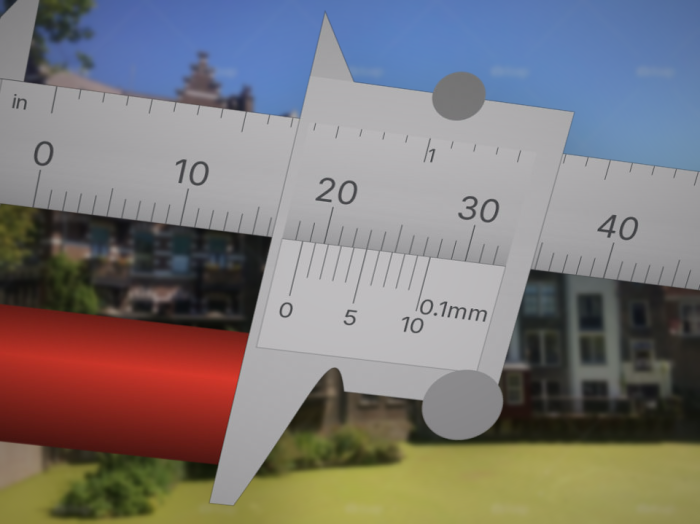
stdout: mm 18.5
